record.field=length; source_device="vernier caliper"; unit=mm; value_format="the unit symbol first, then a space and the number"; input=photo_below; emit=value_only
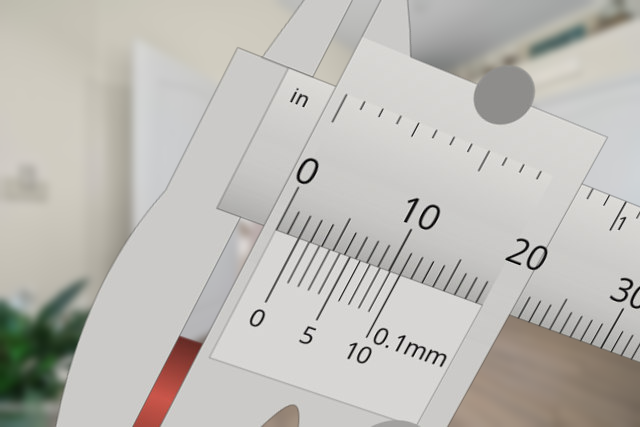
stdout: mm 2.0
